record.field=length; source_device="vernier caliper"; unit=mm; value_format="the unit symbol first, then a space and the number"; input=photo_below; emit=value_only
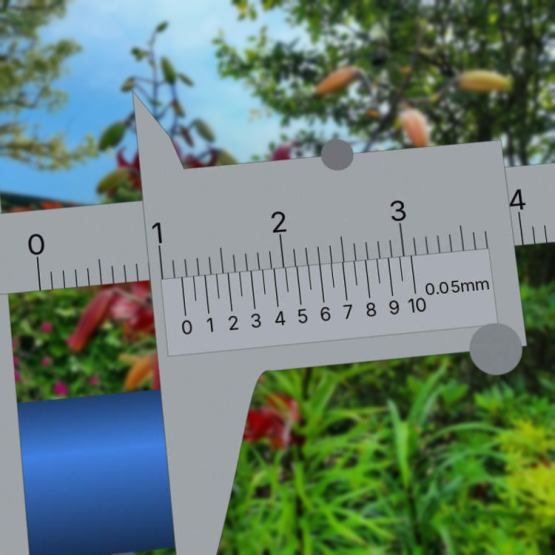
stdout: mm 11.6
